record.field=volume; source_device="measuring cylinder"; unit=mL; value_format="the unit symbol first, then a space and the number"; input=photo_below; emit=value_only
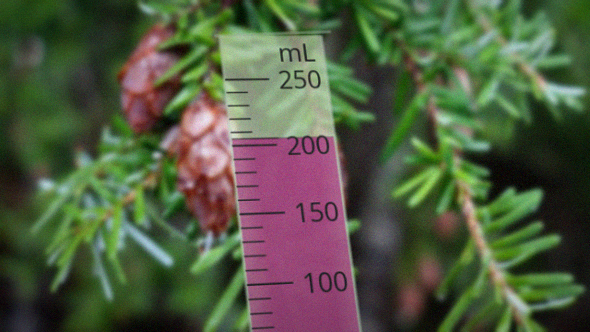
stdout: mL 205
